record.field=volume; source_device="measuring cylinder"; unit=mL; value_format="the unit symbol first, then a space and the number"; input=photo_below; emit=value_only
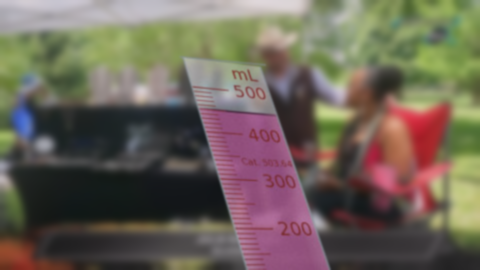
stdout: mL 450
